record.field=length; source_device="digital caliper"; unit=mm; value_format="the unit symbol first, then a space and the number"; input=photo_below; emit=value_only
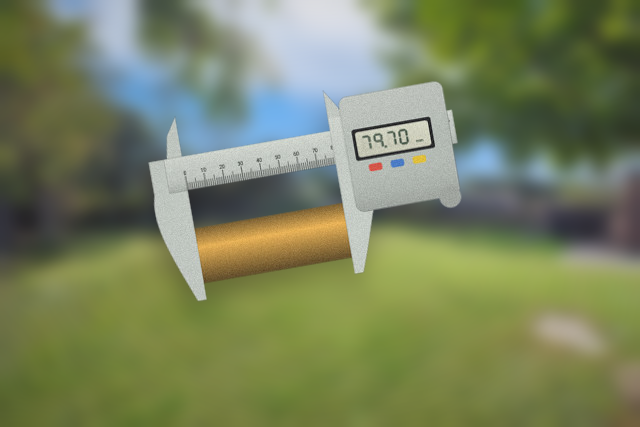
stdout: mm 79.70
